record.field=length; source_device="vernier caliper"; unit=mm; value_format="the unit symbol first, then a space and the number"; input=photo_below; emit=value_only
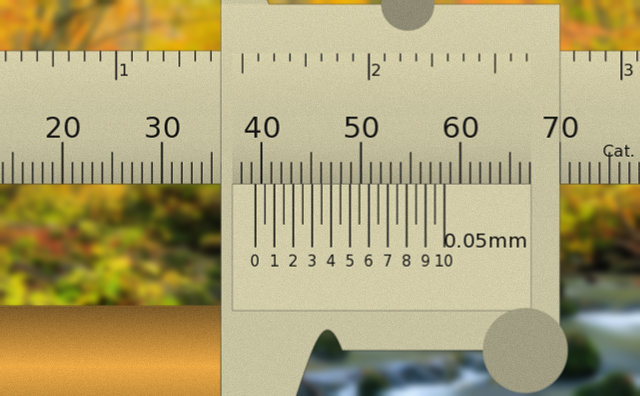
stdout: mm 39.4
